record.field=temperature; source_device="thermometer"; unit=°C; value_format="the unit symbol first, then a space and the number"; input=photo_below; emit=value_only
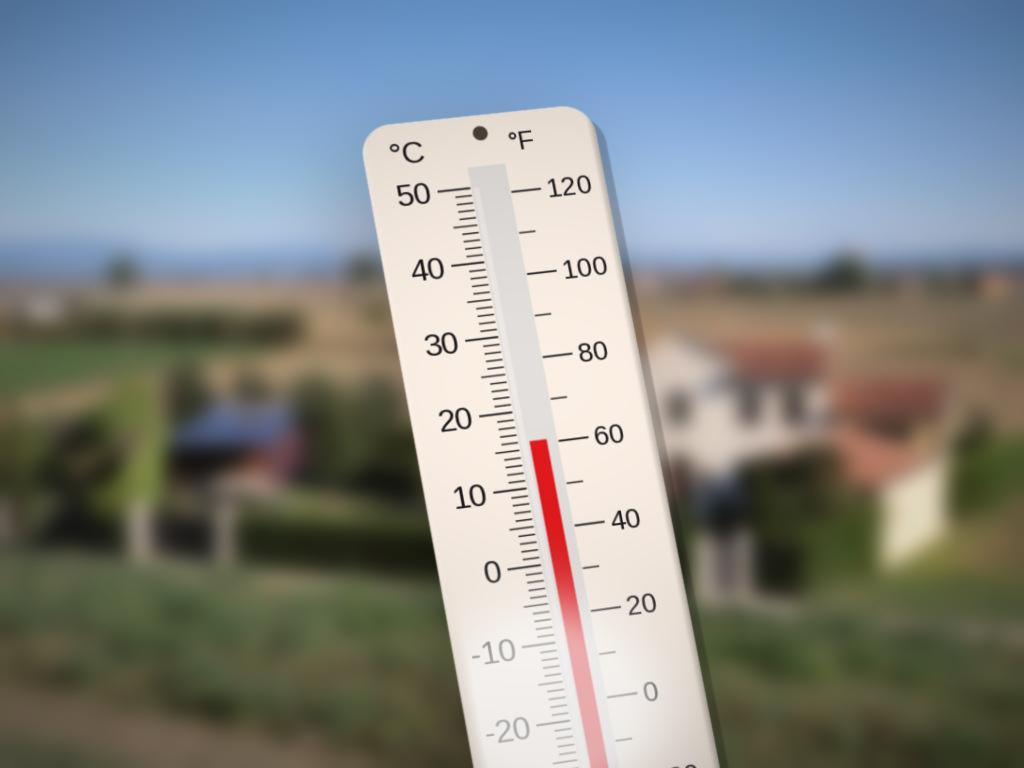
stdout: °C 16
